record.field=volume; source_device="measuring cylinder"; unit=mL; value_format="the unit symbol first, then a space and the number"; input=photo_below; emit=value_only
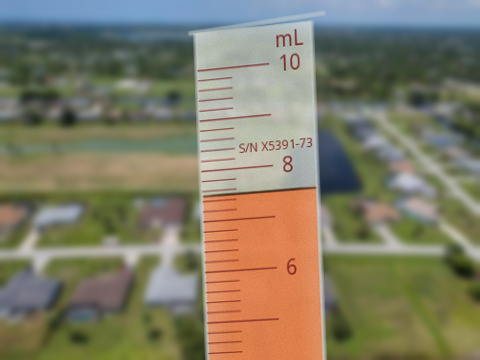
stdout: mL 7.5
